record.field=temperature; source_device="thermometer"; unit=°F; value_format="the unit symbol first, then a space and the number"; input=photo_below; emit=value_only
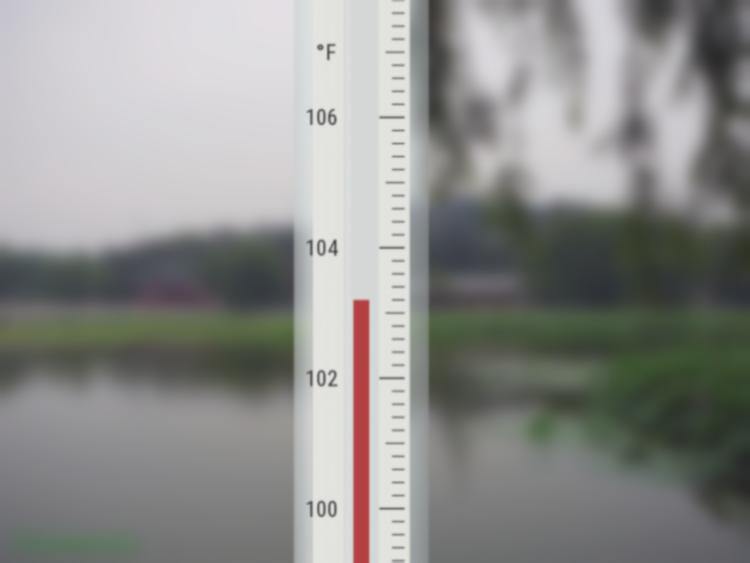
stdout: °F 103.2
